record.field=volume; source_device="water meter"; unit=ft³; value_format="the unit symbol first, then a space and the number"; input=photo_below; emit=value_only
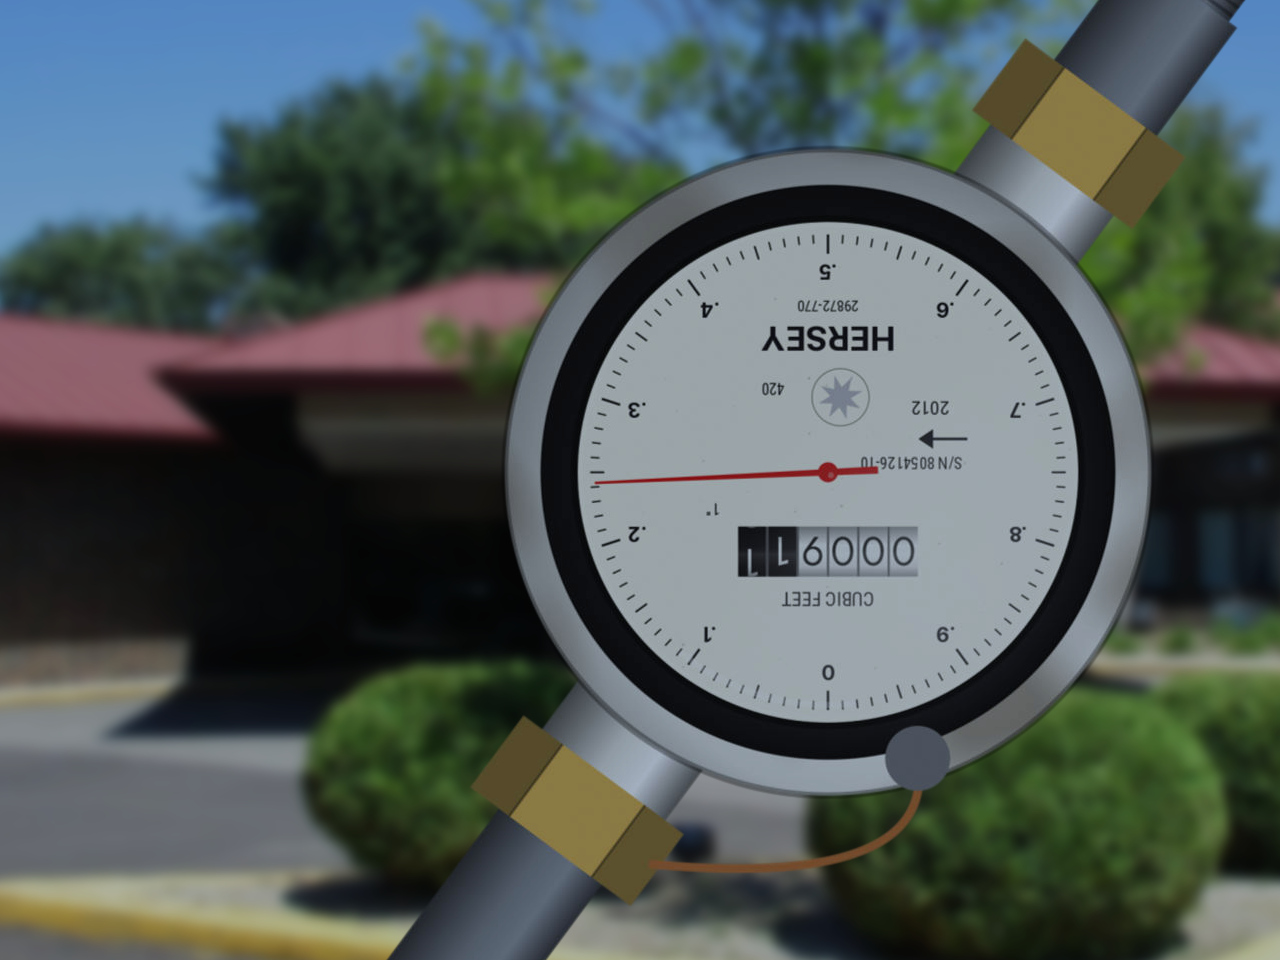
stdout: ft³ 911.24
